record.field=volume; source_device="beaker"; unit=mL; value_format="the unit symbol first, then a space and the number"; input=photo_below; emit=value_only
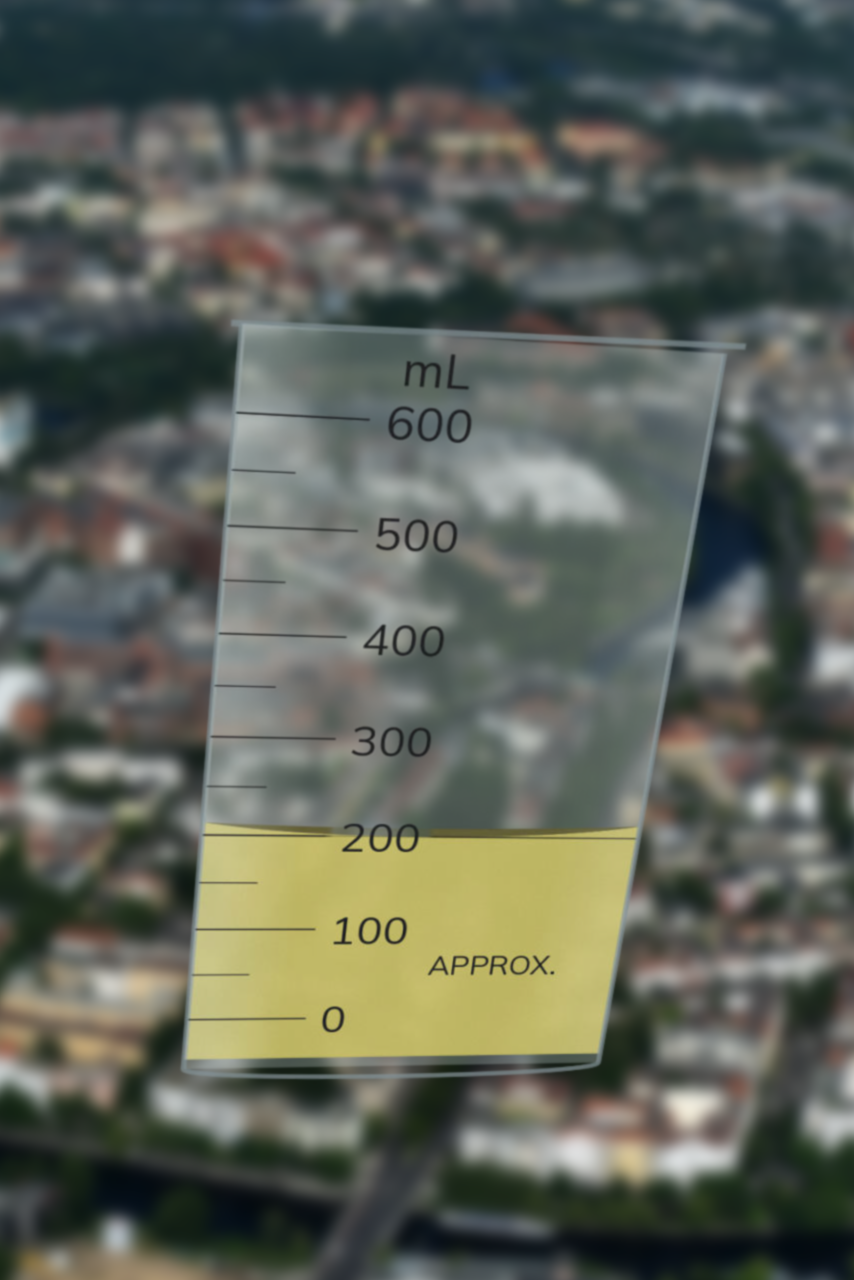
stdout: mL 200
